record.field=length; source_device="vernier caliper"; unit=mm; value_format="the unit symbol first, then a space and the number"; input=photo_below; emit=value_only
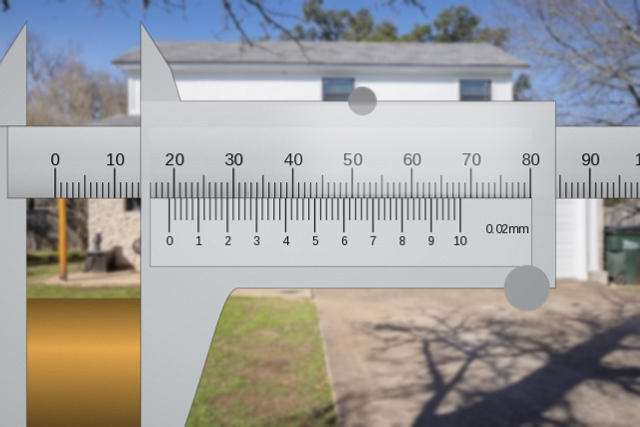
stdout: mm 19.2
